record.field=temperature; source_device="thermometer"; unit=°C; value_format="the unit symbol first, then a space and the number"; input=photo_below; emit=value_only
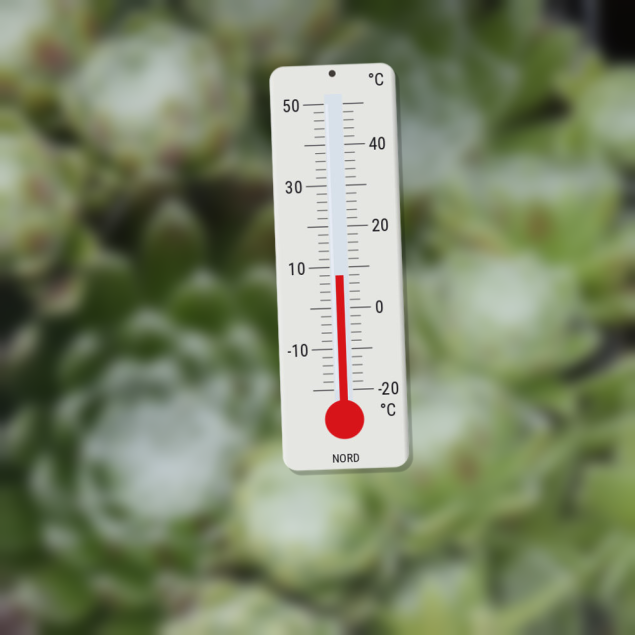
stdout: °C 8
